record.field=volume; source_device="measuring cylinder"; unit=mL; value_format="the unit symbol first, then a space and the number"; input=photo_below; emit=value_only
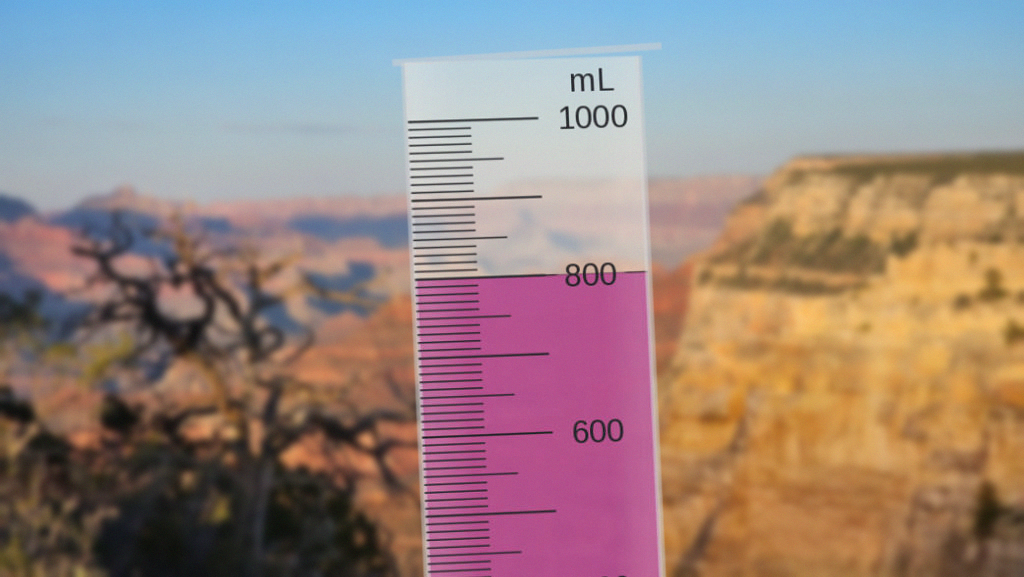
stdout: mL 800
